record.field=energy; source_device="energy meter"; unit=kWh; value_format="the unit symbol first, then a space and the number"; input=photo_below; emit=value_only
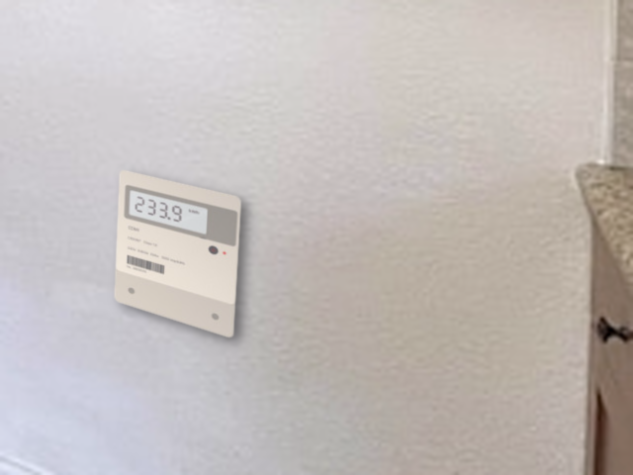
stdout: kWh 233.9
